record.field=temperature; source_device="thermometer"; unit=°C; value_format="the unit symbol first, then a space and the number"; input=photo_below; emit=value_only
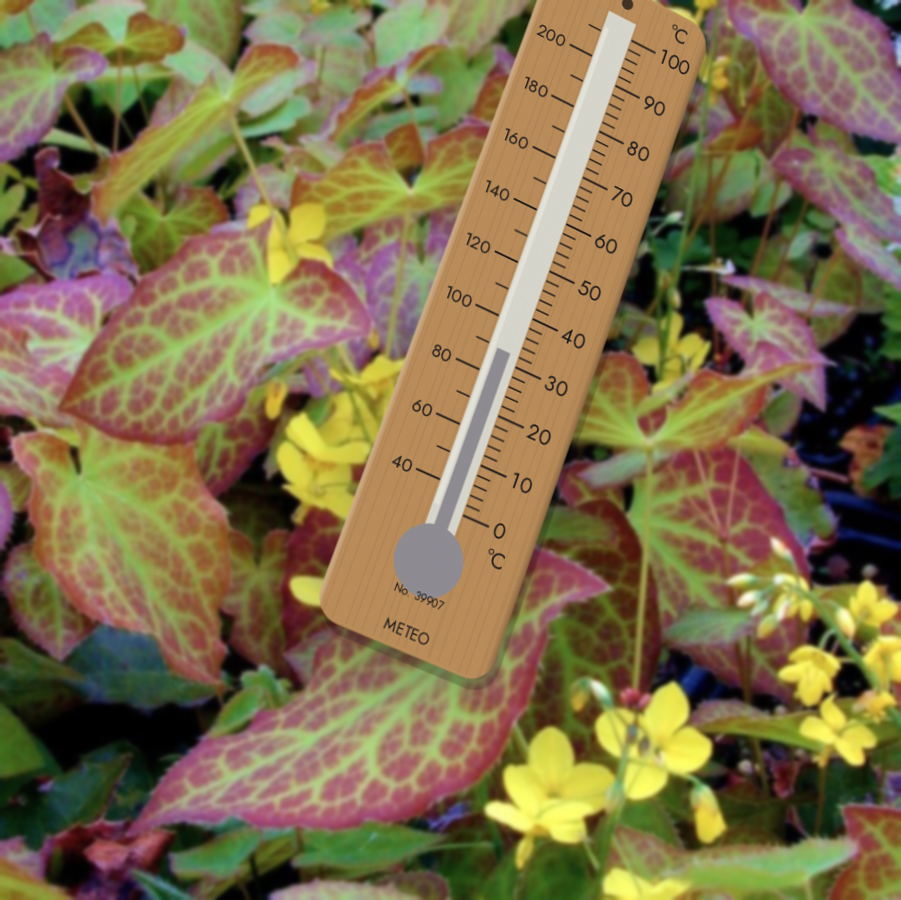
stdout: °C 32
